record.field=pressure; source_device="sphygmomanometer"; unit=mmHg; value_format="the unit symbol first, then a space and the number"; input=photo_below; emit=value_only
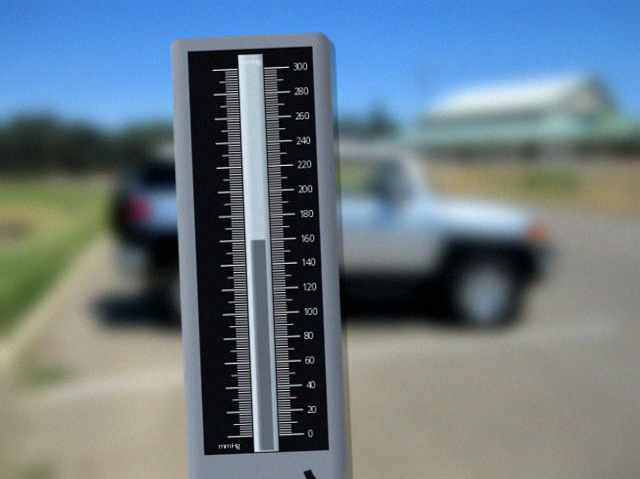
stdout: mmHg 160
